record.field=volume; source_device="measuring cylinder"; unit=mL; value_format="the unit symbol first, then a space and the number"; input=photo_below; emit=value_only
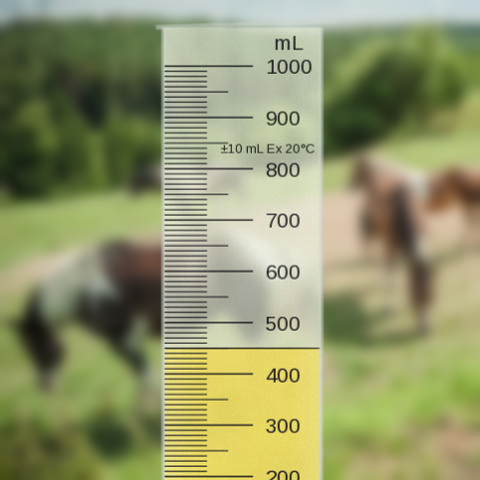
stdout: mL 450
